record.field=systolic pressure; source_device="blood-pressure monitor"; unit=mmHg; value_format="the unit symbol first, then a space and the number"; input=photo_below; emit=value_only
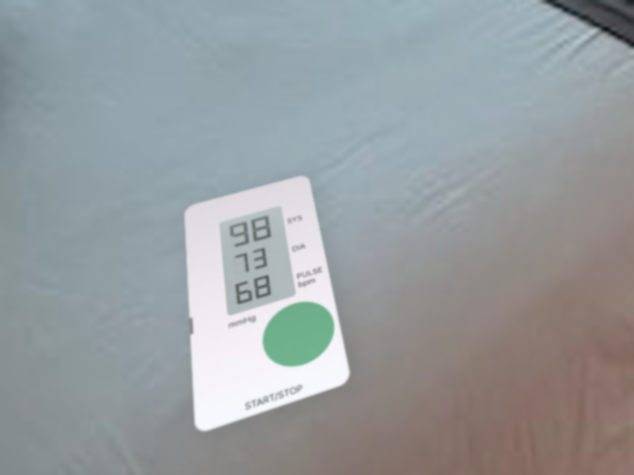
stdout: mmHg 98
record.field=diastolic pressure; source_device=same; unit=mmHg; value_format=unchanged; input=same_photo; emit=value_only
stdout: mmHg 73
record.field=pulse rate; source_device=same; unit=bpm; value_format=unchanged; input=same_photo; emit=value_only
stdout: bpm 68
